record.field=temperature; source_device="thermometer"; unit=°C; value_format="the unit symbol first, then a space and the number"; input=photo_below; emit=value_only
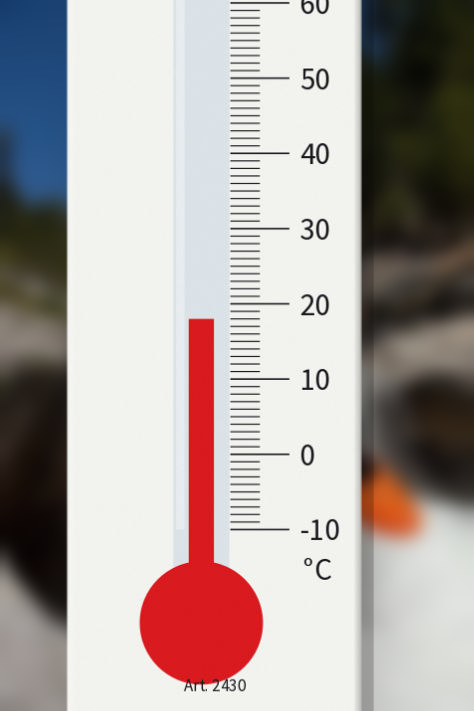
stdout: °C 18
